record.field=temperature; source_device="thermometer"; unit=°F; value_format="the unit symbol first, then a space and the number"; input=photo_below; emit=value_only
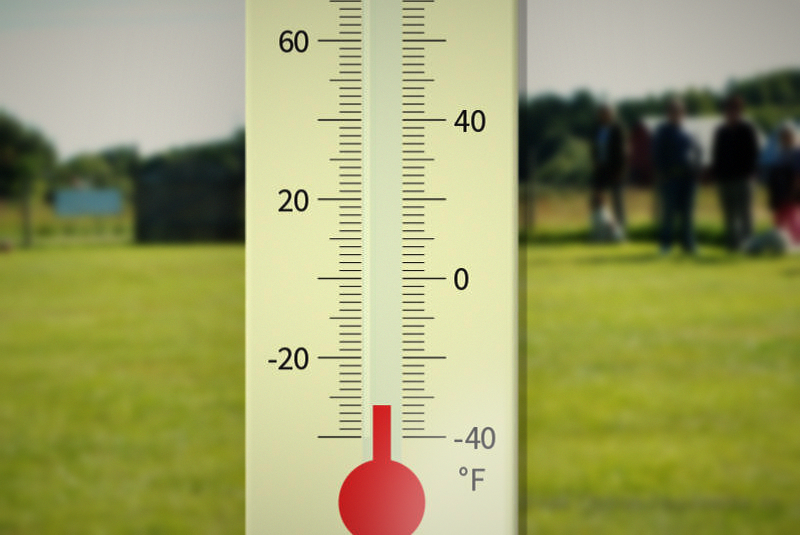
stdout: °F -32
